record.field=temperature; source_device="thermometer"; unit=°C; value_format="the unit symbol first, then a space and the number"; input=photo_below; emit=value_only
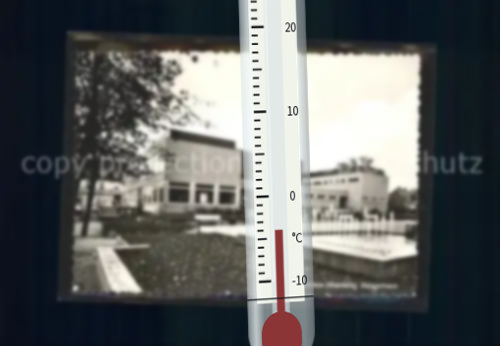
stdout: °C -4
